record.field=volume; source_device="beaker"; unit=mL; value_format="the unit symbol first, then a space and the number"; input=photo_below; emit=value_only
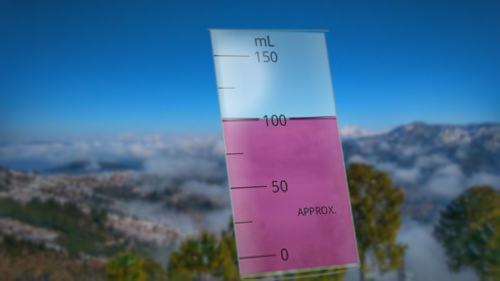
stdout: mL 100
